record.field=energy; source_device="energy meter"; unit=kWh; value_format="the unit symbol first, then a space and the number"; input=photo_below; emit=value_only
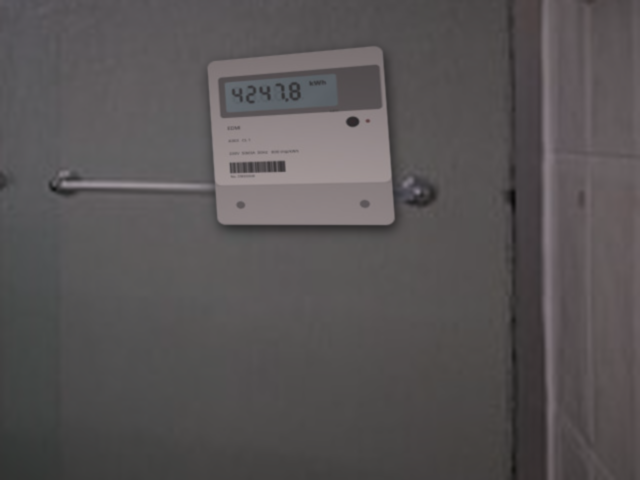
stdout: kWh 4247.8
